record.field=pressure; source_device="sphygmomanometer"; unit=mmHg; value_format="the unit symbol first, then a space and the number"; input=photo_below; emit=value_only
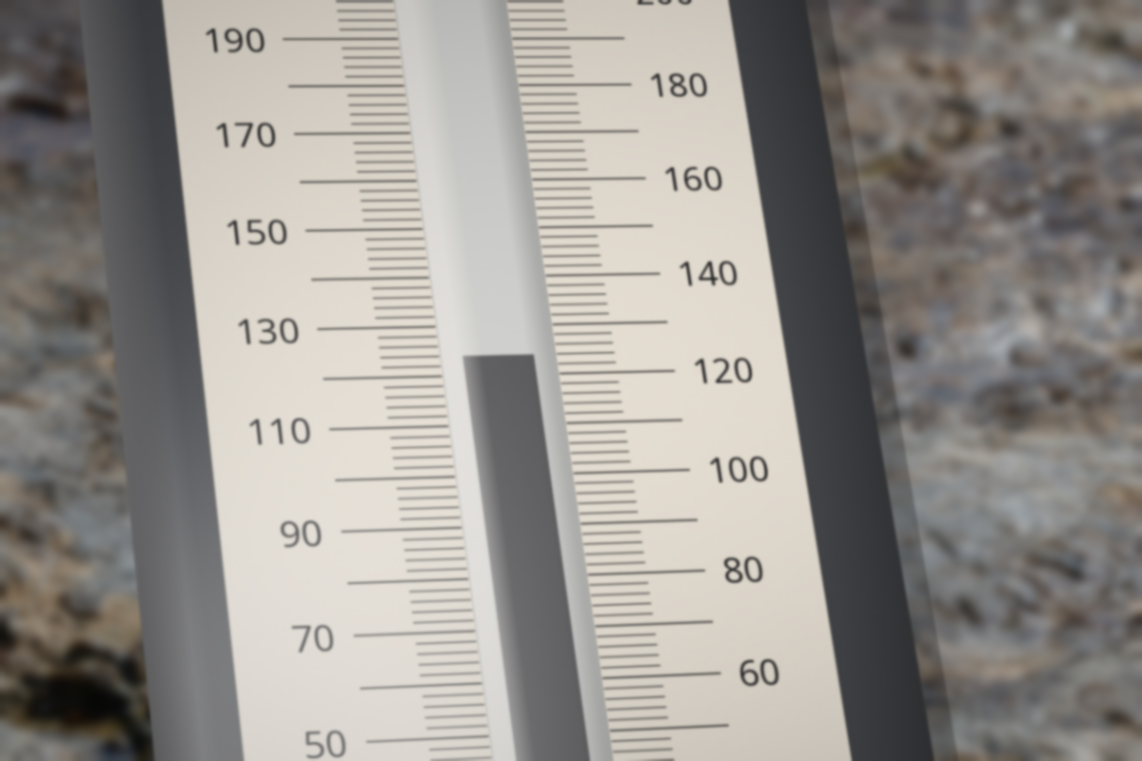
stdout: mmHg 124
